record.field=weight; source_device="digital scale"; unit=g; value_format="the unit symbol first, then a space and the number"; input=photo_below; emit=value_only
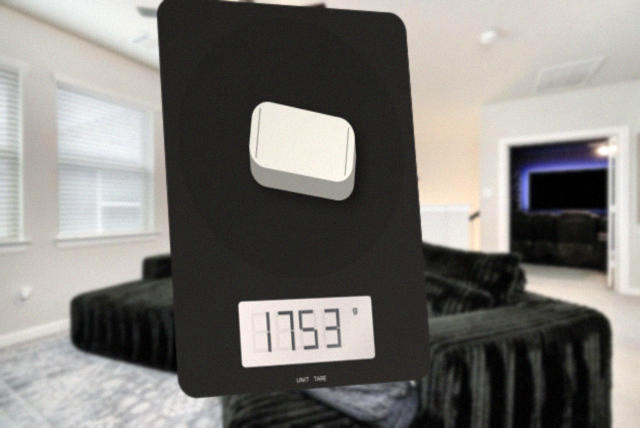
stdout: g 1753
